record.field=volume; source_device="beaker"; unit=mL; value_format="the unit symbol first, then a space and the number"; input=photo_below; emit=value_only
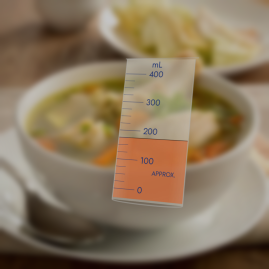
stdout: mL 175
